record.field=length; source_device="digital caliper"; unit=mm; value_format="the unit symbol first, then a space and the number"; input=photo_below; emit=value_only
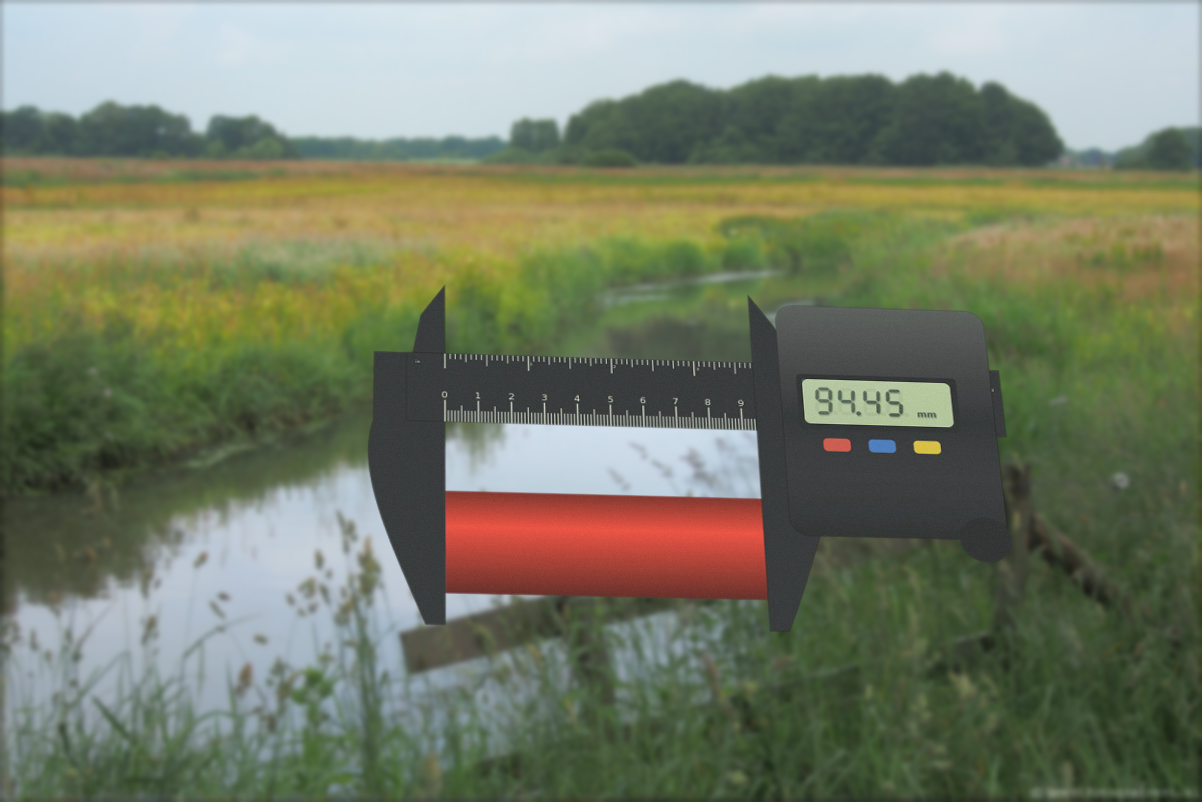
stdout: mm 94.45
